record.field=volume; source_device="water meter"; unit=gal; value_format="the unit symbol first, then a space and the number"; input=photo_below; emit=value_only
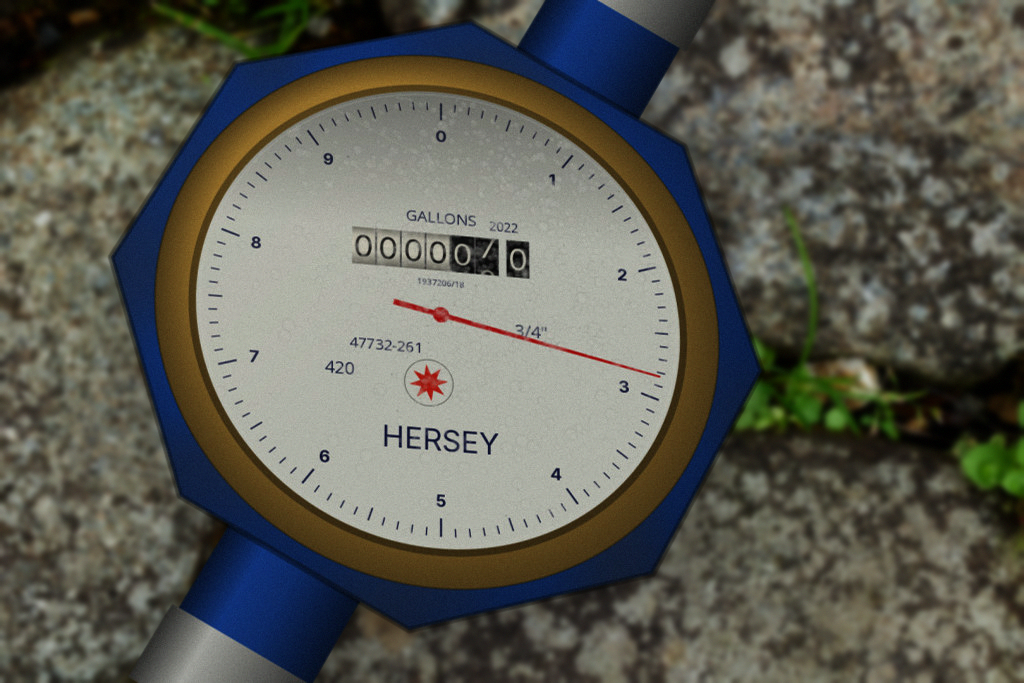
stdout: gal 72.8
